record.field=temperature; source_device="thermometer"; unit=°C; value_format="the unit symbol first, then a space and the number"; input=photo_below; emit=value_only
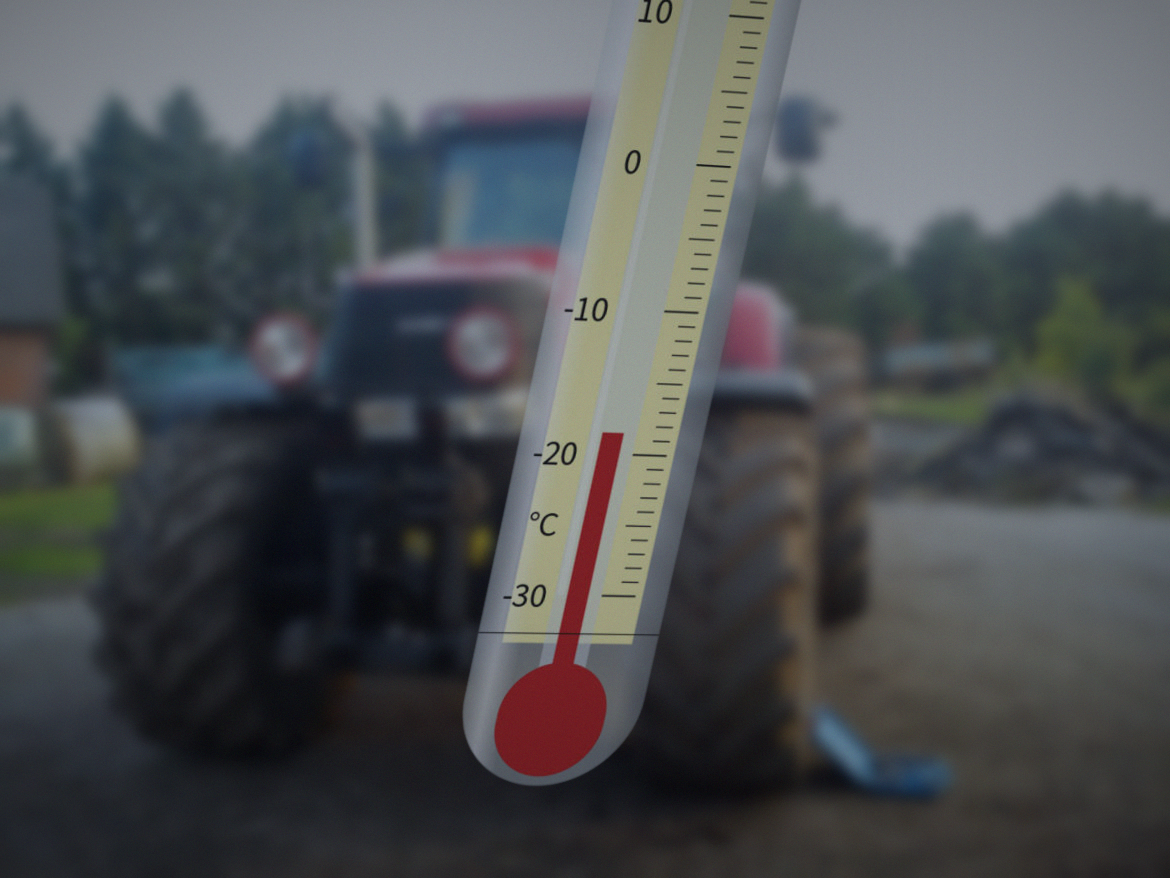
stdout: °C -18.5
